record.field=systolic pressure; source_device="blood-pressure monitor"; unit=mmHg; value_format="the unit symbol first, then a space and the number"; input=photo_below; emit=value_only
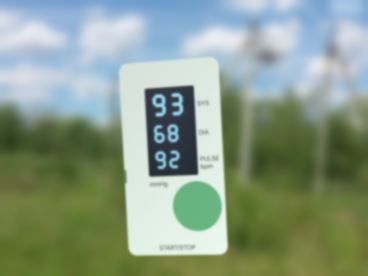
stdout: mmHg 93
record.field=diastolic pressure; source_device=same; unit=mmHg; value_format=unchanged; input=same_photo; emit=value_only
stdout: mmHg 68
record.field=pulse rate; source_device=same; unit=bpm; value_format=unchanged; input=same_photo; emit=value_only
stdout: bpm 92
